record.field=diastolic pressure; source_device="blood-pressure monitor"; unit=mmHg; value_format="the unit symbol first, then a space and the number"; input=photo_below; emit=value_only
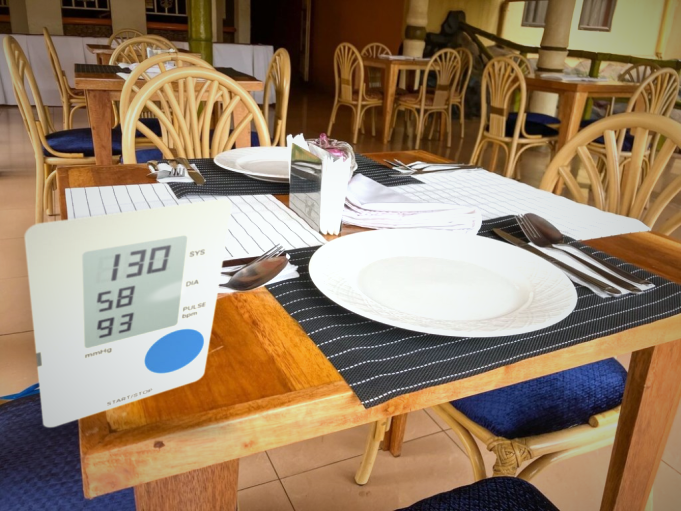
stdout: mmHg 58
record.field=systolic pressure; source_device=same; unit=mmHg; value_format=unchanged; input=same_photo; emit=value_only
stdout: mmHg 130
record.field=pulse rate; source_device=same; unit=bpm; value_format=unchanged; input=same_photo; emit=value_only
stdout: bpm 93
